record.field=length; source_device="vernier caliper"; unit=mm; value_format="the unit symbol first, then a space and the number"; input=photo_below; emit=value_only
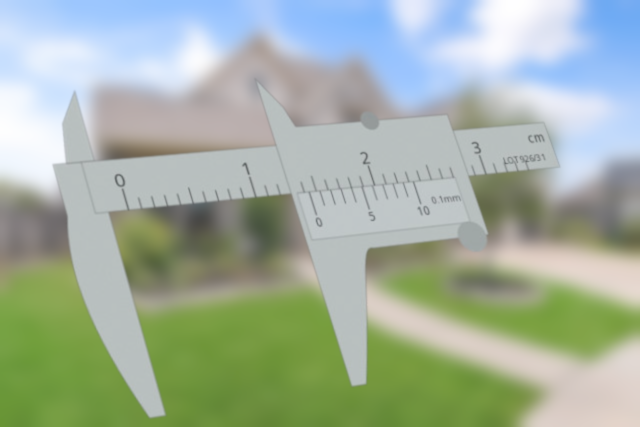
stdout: mm 14.4
